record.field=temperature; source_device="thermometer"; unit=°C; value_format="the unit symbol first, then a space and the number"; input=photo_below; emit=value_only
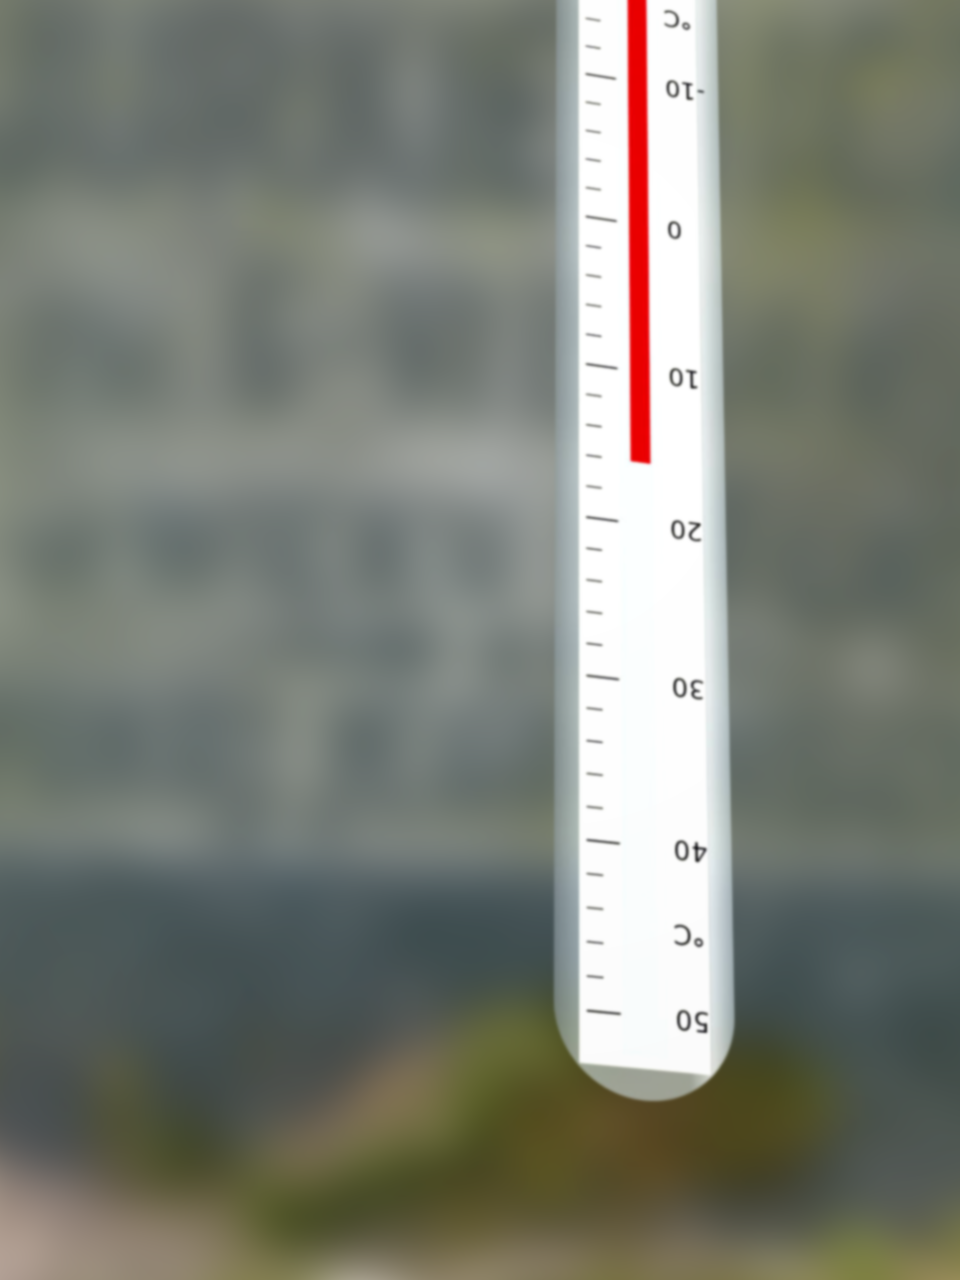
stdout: °C 16
